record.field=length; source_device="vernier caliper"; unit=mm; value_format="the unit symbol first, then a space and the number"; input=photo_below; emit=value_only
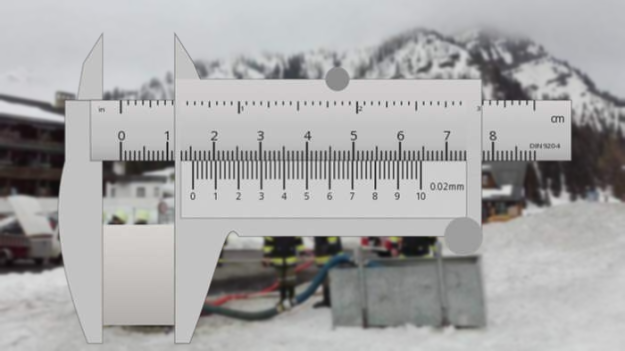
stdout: mm 15.5
